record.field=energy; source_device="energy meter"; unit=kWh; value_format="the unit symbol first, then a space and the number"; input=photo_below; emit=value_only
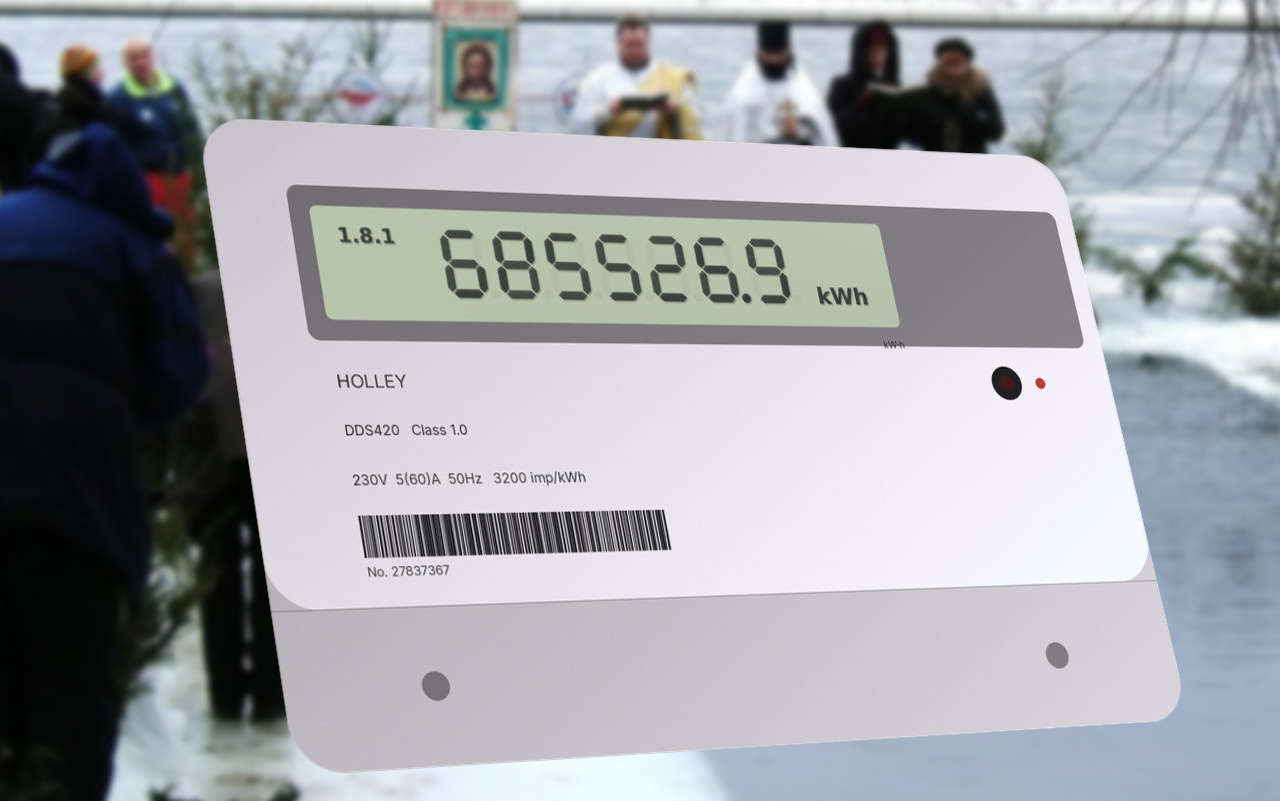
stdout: kWh 685526.9
